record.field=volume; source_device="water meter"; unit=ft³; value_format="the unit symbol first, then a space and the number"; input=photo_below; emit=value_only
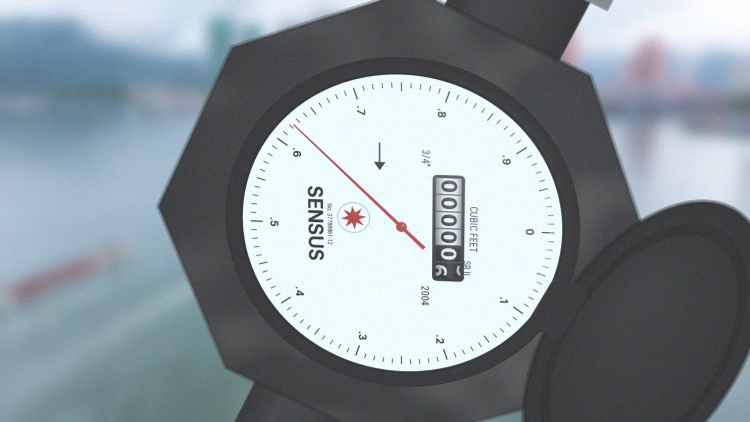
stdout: ft³ 5.62
